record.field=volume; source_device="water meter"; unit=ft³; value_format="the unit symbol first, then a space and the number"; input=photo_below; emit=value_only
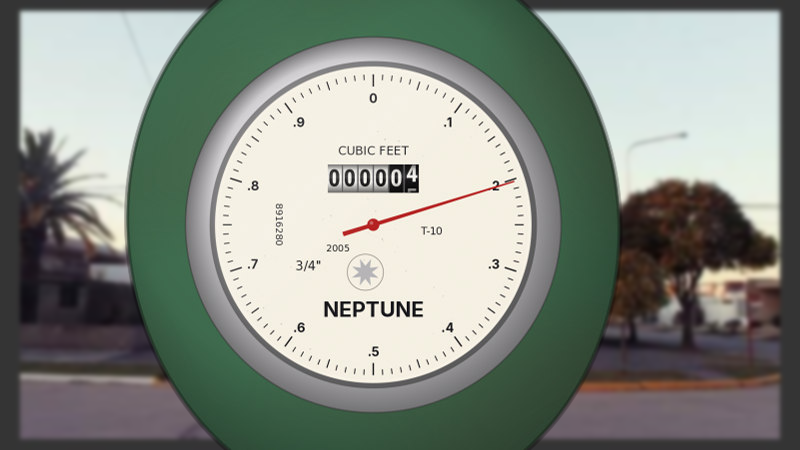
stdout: ft³ 4.20
